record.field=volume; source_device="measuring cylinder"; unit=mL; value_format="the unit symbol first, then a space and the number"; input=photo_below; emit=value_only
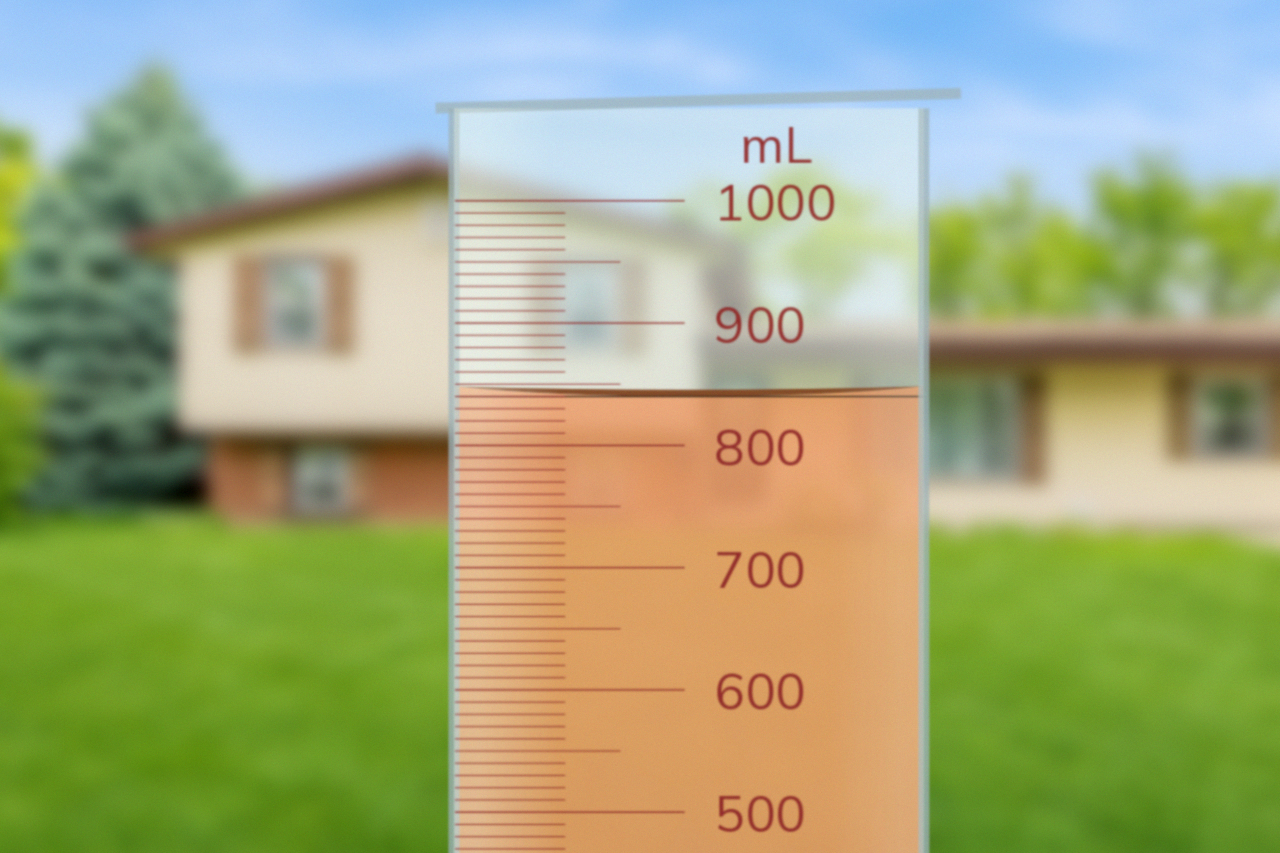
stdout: mL 840
